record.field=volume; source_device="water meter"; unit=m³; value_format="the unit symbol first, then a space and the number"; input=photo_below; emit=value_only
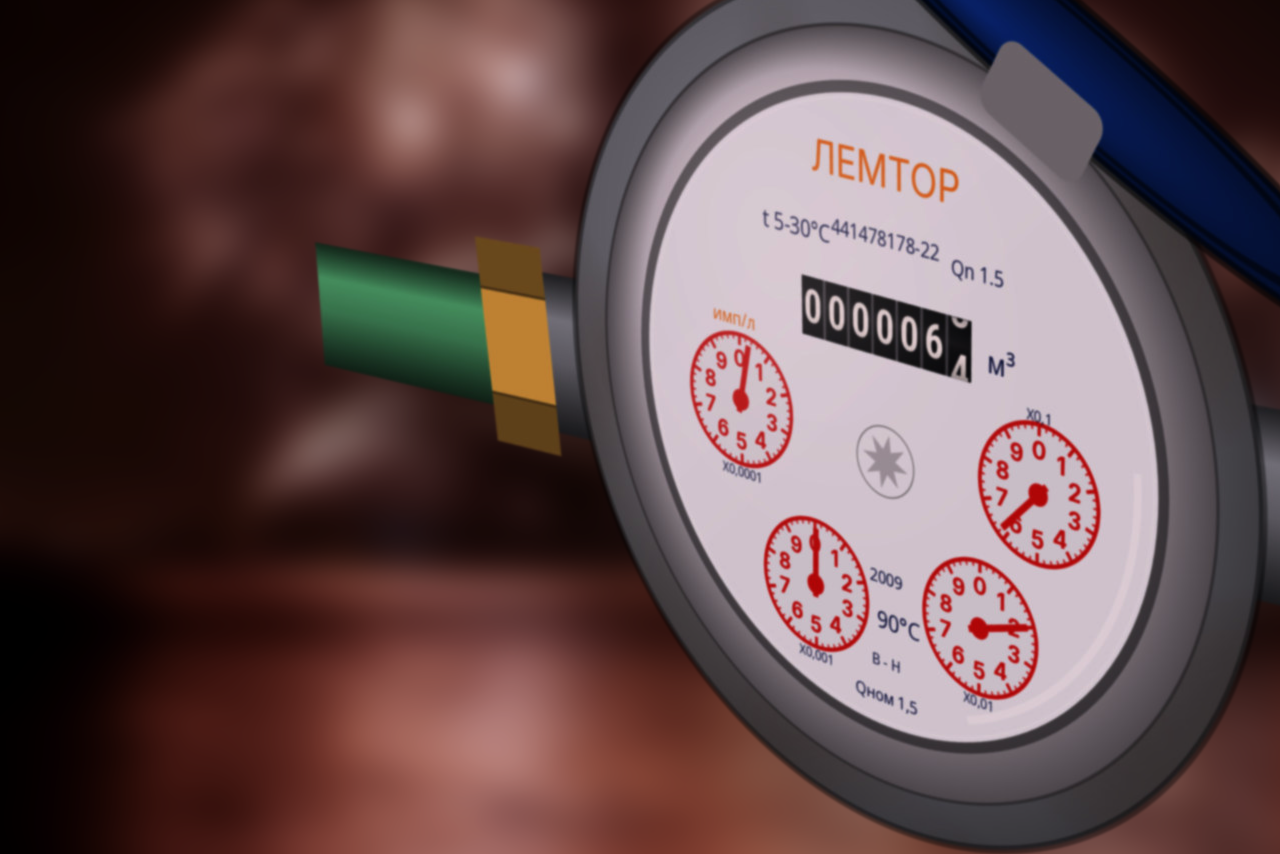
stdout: m³ 63.6200
